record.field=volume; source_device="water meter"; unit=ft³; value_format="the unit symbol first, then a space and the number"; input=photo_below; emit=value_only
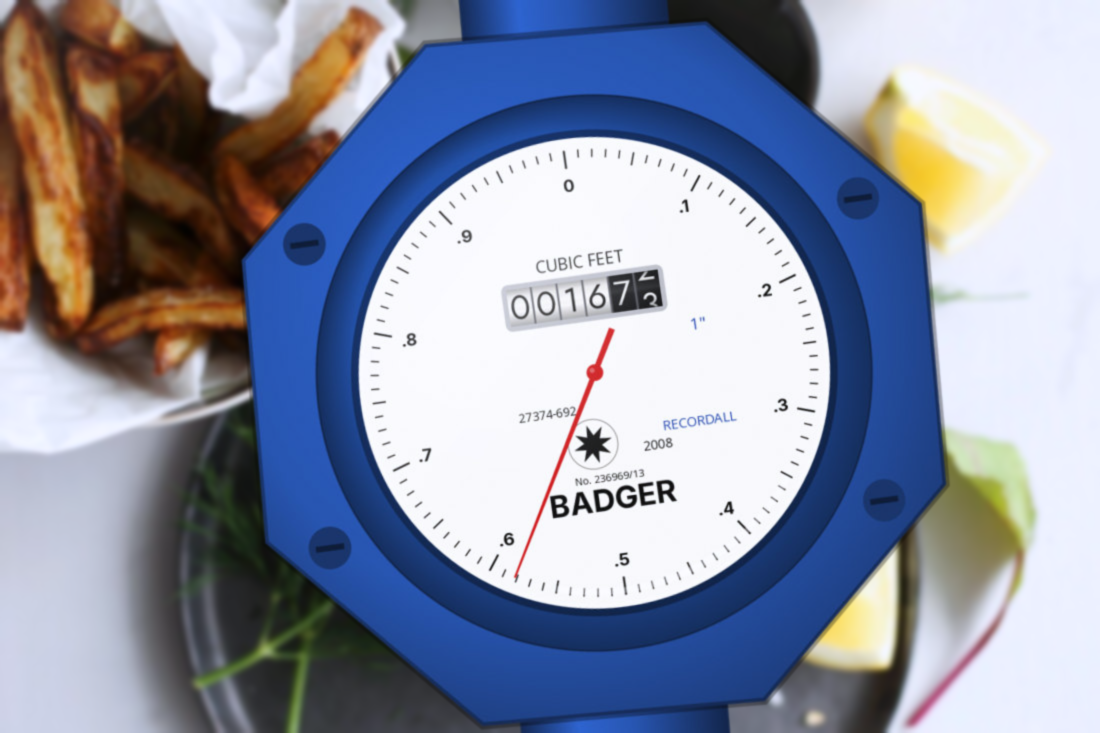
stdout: ft³ 1672.58
